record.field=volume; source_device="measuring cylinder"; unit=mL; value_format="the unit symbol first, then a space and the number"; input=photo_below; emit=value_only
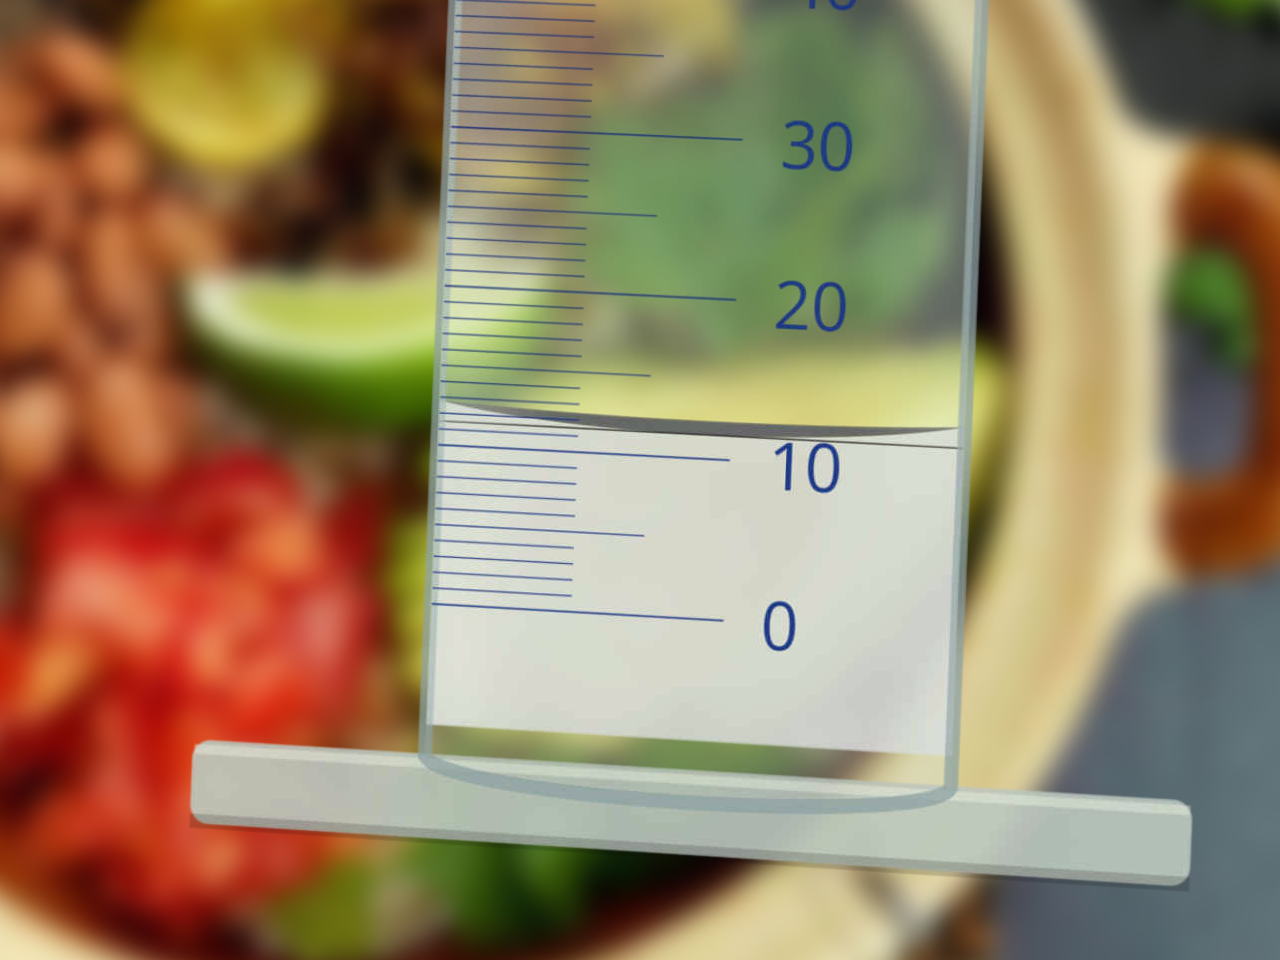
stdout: mL 11.5
